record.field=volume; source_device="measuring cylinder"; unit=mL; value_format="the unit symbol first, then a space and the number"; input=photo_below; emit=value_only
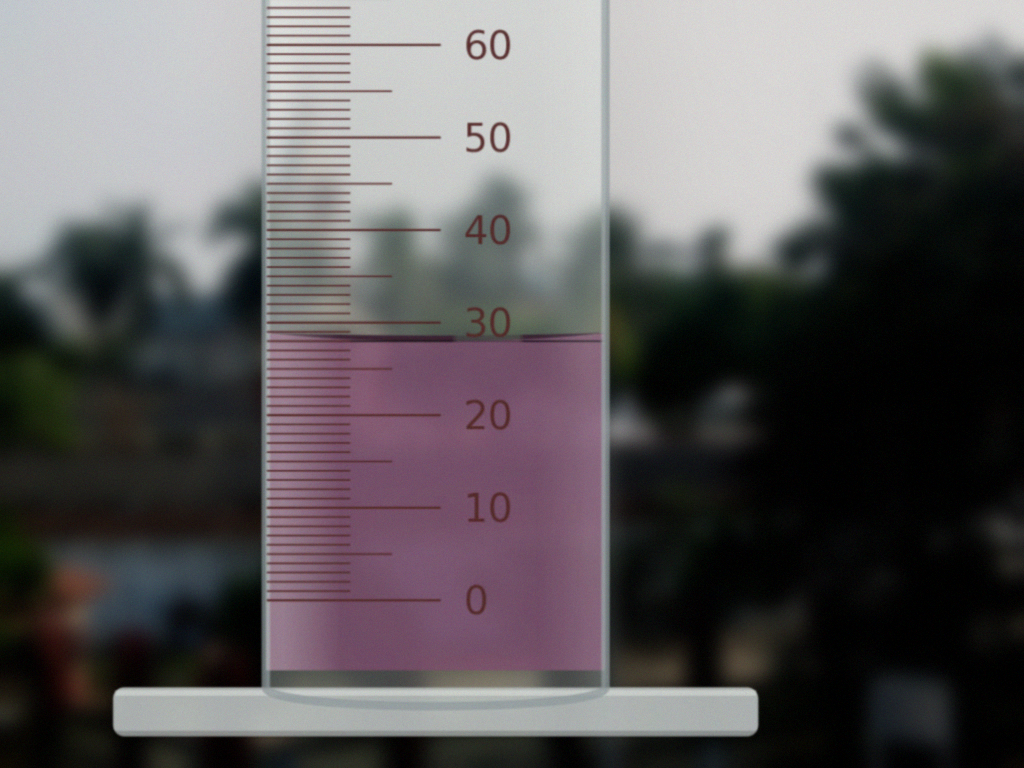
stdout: mL 28
